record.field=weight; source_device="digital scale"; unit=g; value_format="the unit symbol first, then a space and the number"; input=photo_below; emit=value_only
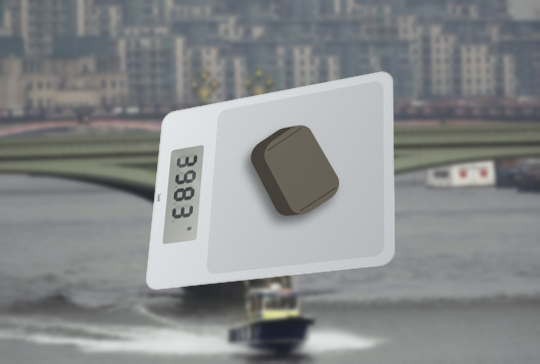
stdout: g 3983
